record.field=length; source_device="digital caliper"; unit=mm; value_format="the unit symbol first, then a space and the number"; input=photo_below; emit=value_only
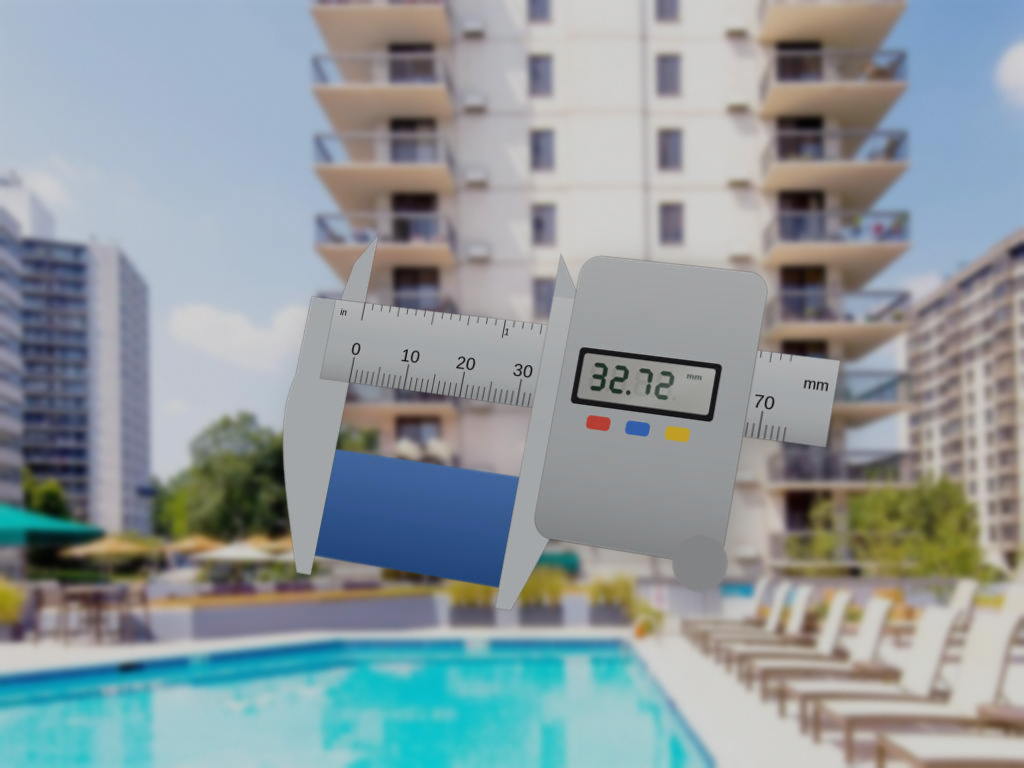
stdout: mm 32.72
